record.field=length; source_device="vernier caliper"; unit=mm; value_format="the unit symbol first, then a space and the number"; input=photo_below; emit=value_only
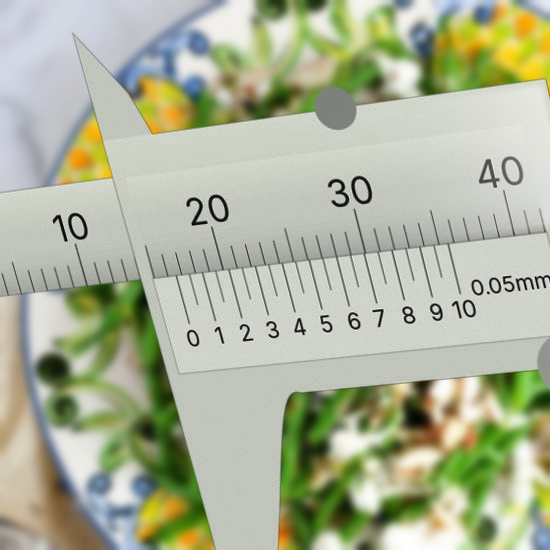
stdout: mm 16.6
